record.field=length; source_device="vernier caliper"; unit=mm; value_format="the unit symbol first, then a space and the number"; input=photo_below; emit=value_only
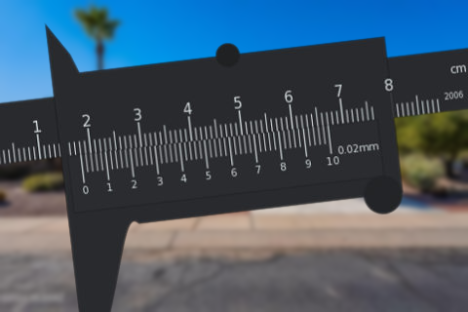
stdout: mm 18.0
